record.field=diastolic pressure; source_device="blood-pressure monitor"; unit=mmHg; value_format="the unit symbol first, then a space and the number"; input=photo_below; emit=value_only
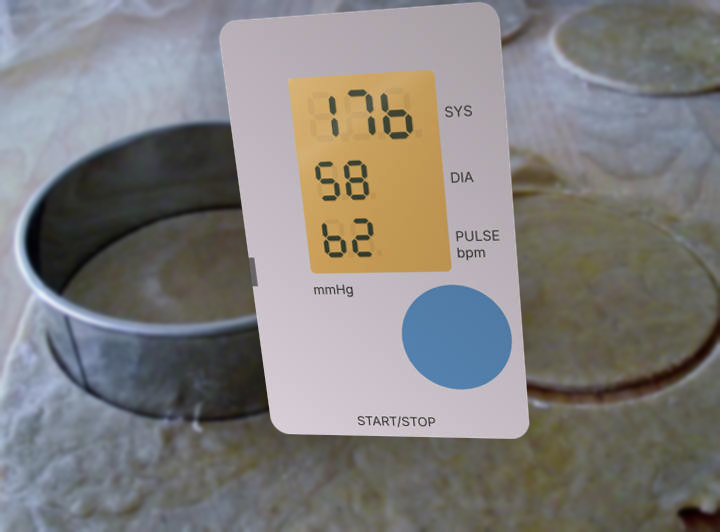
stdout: mmHg 58
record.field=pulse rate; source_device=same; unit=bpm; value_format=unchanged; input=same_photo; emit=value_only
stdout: bpm 62
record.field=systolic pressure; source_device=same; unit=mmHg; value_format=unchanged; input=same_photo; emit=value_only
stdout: mmHg 176
